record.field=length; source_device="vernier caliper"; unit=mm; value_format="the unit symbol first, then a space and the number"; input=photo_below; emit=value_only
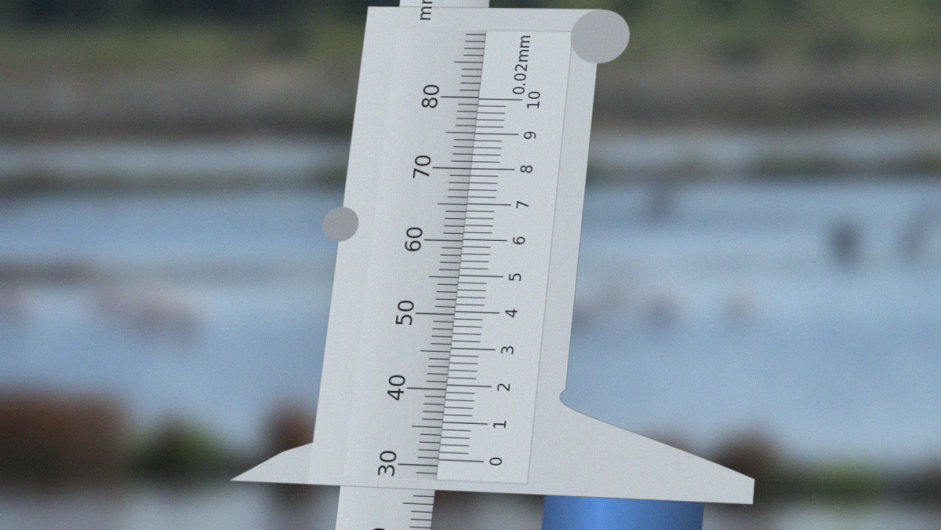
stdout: mm 30.8
